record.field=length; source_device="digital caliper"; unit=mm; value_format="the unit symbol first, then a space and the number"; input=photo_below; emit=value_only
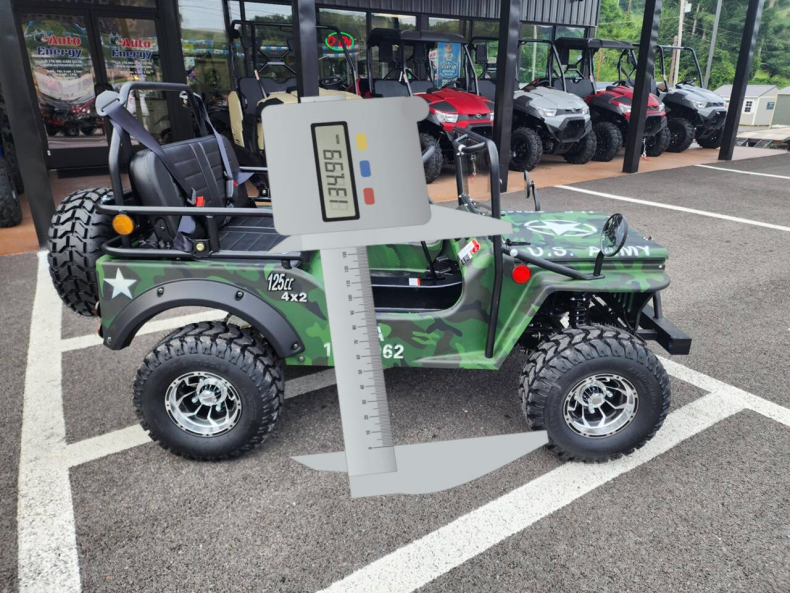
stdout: mm 134.99
